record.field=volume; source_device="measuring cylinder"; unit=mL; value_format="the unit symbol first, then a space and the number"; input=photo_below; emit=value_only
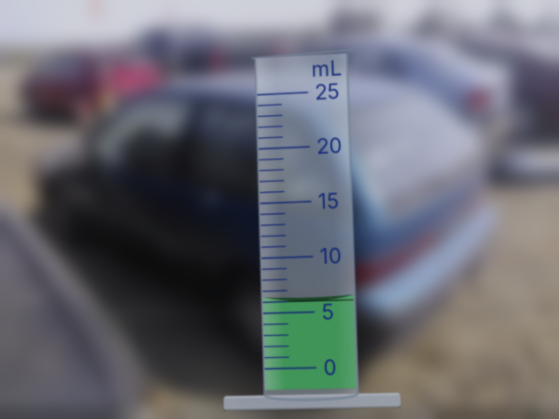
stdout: mL 6
